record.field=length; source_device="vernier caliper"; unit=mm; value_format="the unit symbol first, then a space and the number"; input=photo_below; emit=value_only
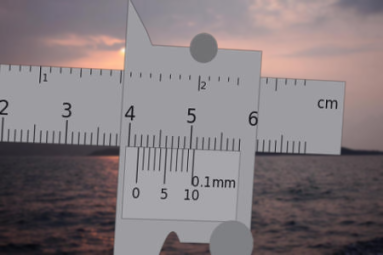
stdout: mm 41.6
